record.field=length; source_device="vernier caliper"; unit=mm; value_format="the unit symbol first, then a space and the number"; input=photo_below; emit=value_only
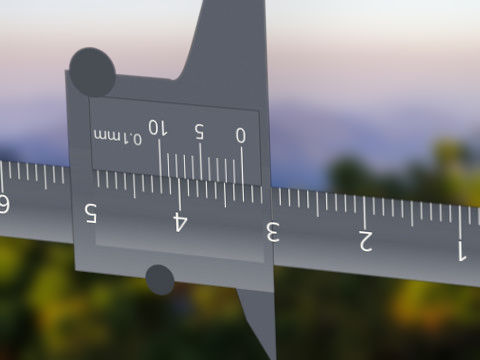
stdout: mm 33.0
